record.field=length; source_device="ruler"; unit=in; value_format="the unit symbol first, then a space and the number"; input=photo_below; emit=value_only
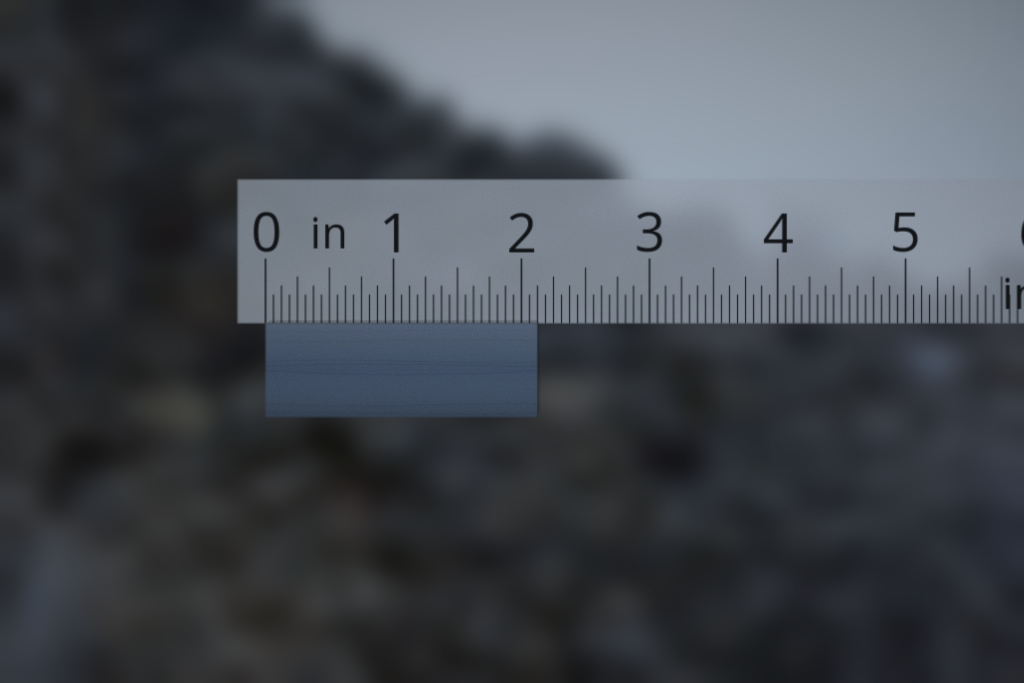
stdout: in 2.125
